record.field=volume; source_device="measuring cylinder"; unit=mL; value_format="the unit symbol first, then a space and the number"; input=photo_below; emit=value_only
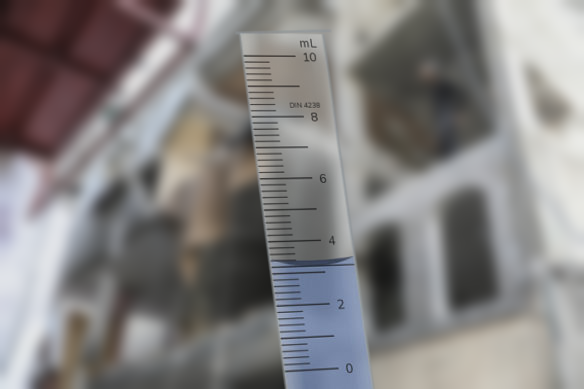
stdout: mL 3.2
